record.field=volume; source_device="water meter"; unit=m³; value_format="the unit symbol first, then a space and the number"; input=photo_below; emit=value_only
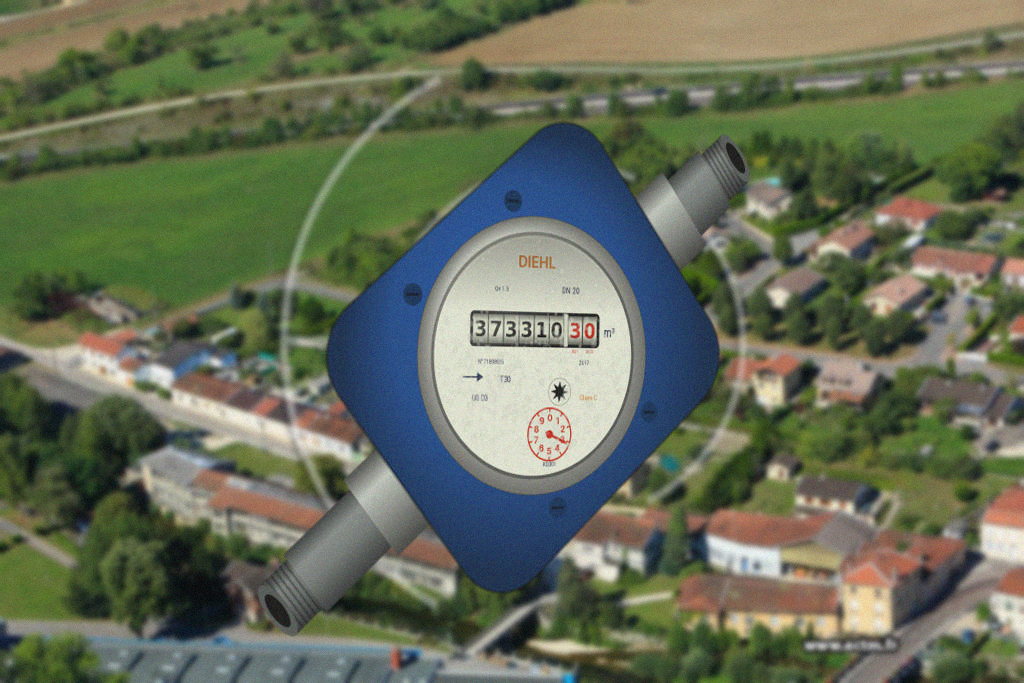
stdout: m³ 373310.303
